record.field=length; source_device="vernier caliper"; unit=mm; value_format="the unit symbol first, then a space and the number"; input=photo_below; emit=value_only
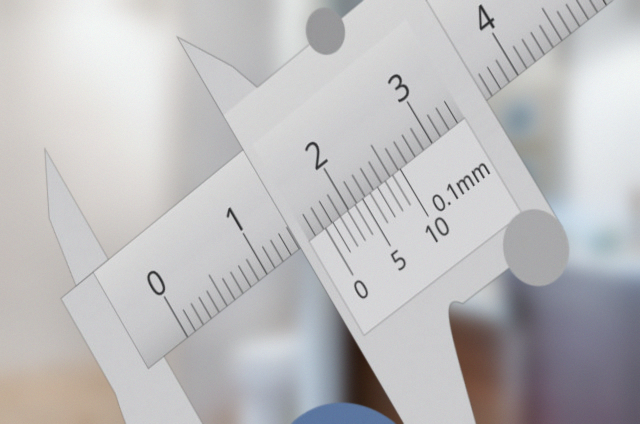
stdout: mm 17.2
